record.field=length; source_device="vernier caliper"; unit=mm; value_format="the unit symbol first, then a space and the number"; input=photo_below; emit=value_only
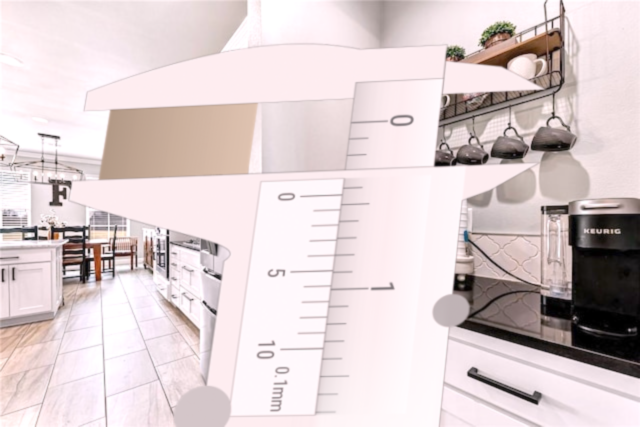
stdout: mm 4.4
